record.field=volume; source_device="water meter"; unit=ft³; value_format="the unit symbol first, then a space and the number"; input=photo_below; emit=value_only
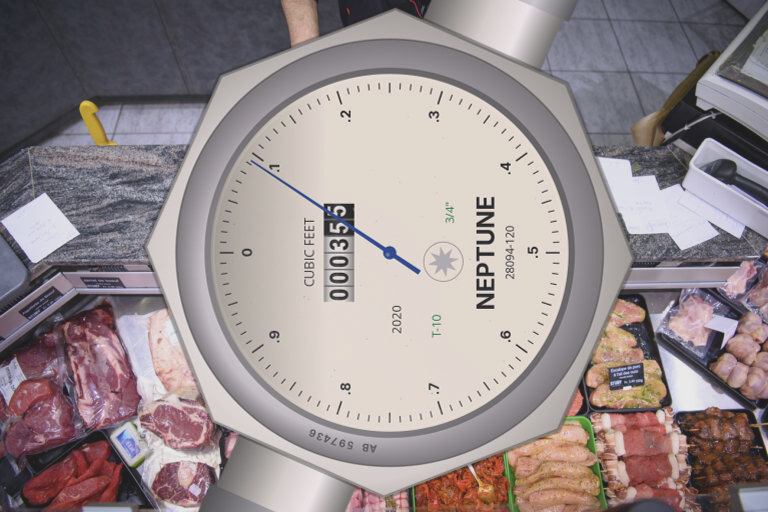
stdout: ft³ 355.09
